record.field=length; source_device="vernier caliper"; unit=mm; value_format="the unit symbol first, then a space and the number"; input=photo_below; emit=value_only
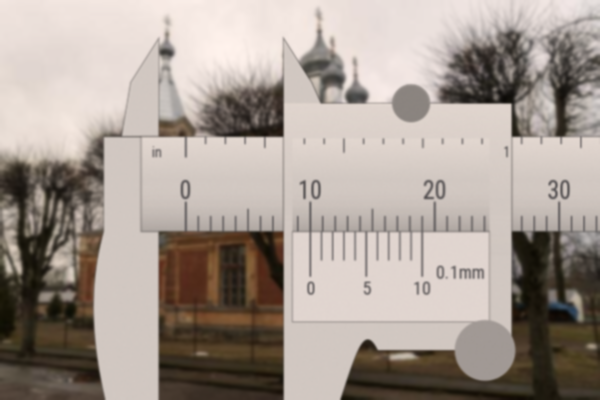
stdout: mm 10.0
